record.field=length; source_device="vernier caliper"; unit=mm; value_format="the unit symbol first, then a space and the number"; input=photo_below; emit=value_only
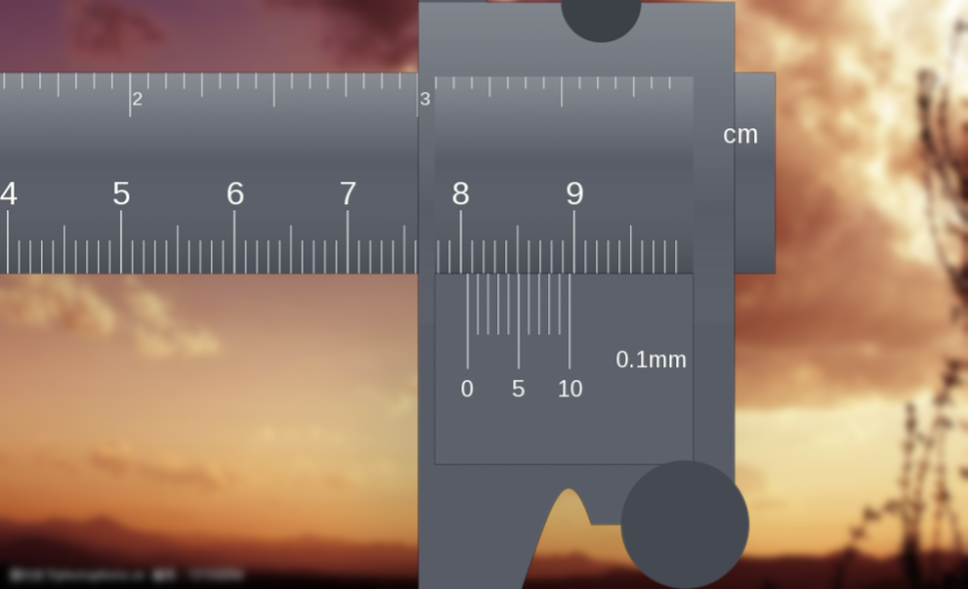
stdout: mm 80.6
